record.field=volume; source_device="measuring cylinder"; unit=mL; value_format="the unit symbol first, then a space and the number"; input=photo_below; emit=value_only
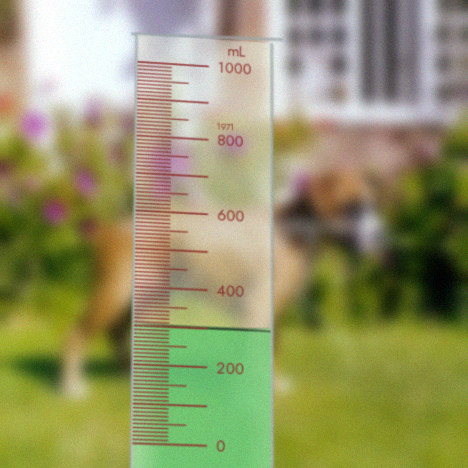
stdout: mL 300
